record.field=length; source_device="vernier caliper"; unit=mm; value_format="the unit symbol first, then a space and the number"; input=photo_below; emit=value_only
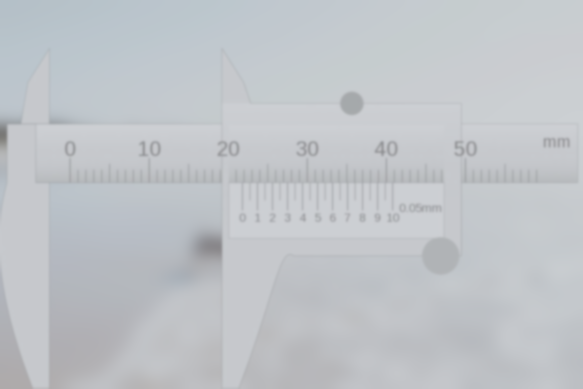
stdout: mm 21.8
